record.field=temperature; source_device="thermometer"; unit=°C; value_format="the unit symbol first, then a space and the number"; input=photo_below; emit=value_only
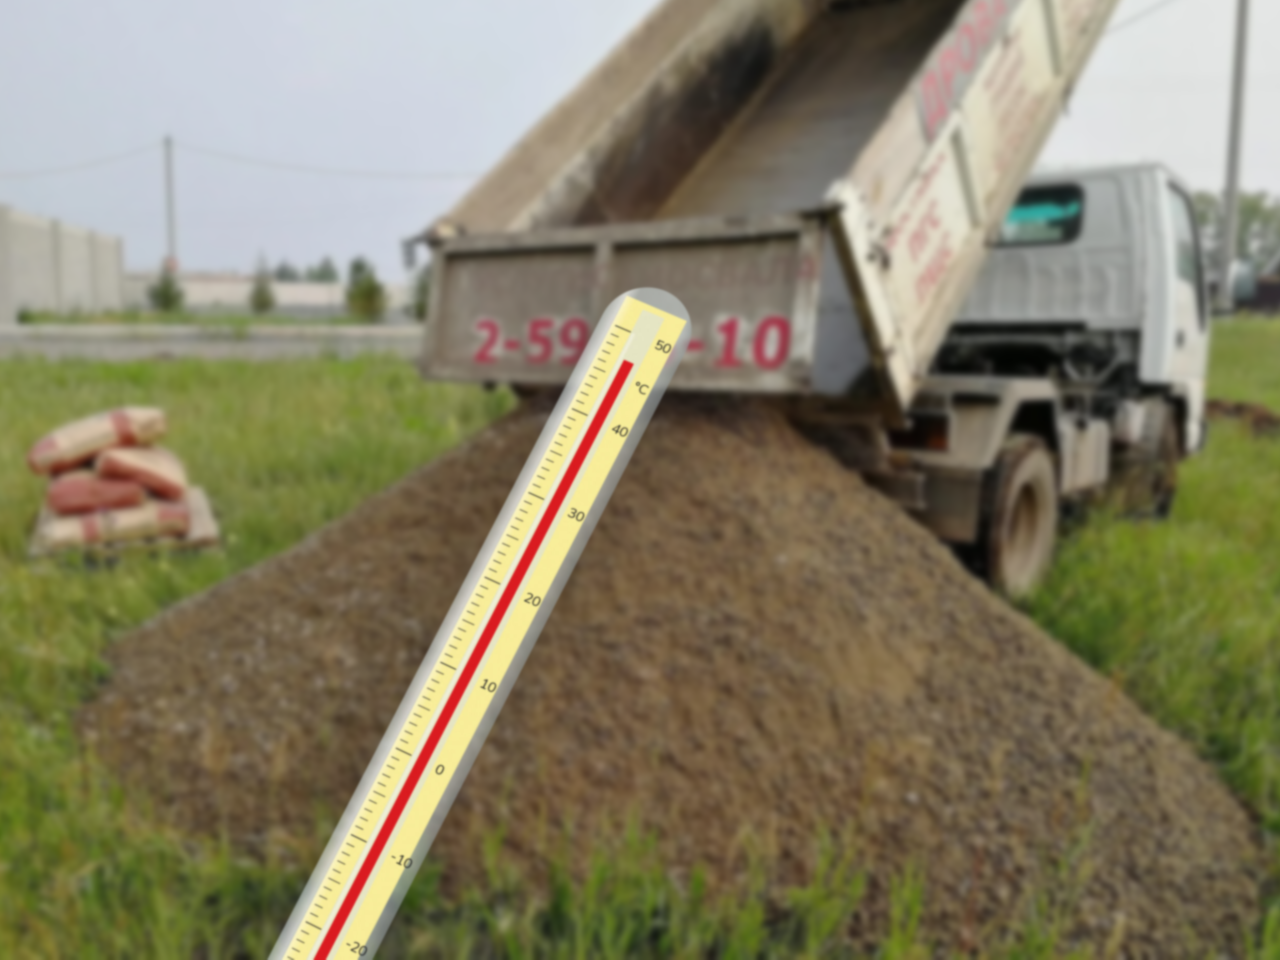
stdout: °C 47
